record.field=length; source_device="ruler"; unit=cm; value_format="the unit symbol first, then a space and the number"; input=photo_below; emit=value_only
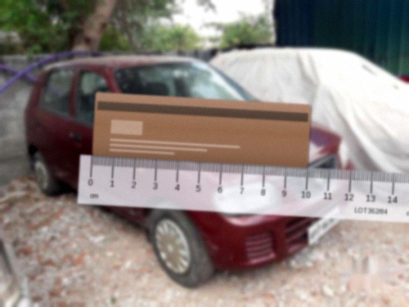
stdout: cm 10
